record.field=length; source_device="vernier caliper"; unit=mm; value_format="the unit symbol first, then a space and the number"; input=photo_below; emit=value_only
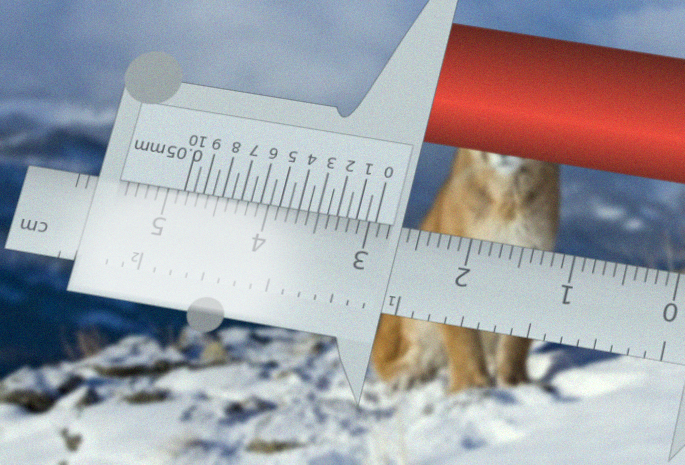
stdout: mm 29.4
